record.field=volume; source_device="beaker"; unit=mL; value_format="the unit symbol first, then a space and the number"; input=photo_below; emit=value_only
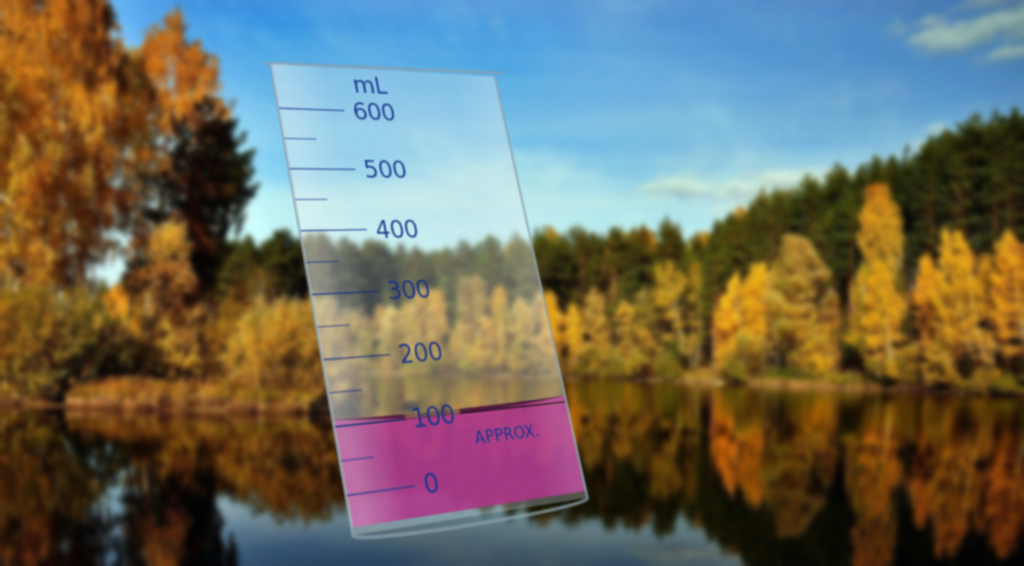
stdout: mL 100
